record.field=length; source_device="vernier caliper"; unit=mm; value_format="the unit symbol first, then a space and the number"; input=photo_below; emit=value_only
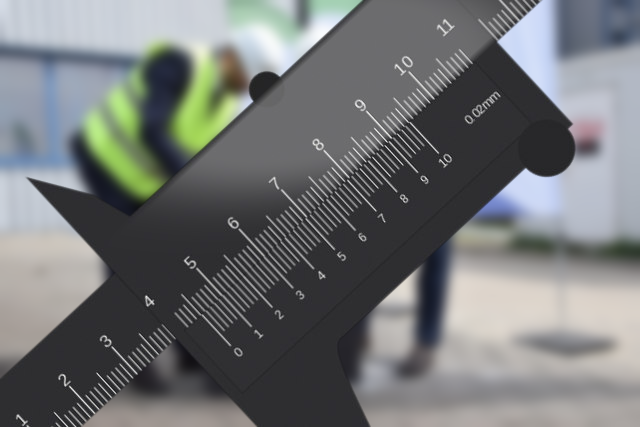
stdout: mm 45.2
